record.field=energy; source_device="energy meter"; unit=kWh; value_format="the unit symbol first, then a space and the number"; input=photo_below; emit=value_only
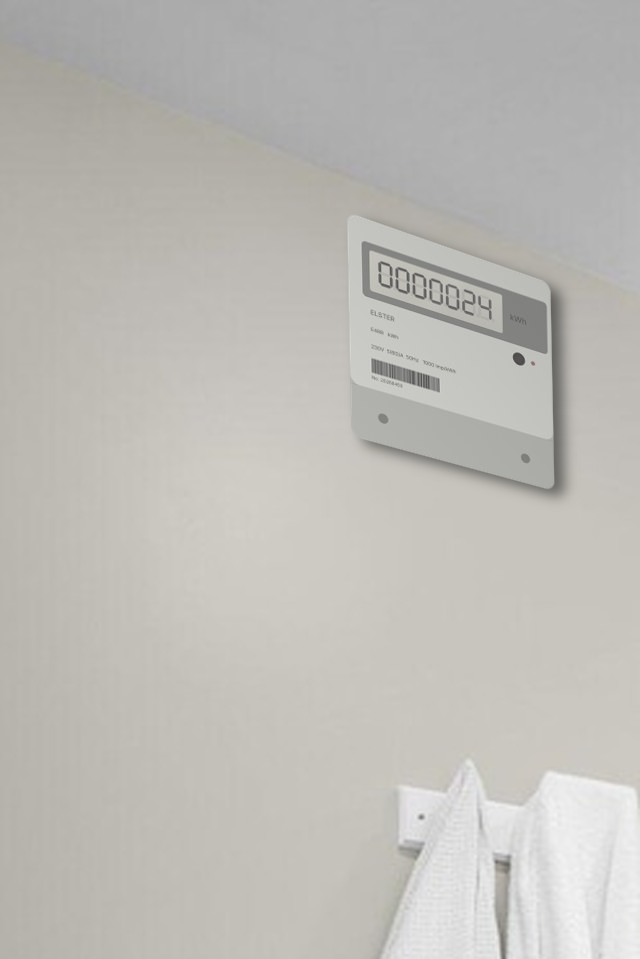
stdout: kWh 24
